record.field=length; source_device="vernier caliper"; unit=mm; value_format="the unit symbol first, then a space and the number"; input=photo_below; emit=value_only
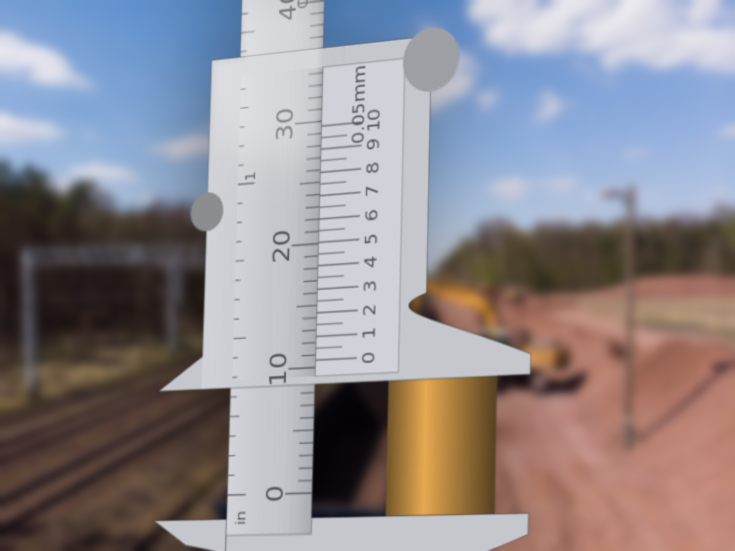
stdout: mm 10.6
